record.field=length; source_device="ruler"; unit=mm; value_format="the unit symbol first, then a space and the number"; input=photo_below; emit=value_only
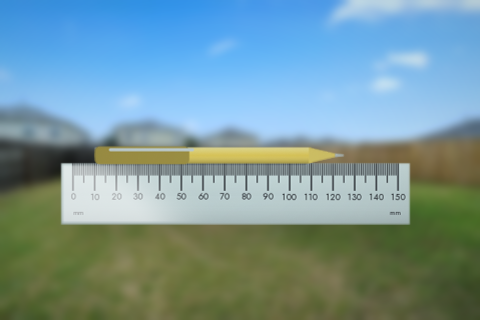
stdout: mm 115
